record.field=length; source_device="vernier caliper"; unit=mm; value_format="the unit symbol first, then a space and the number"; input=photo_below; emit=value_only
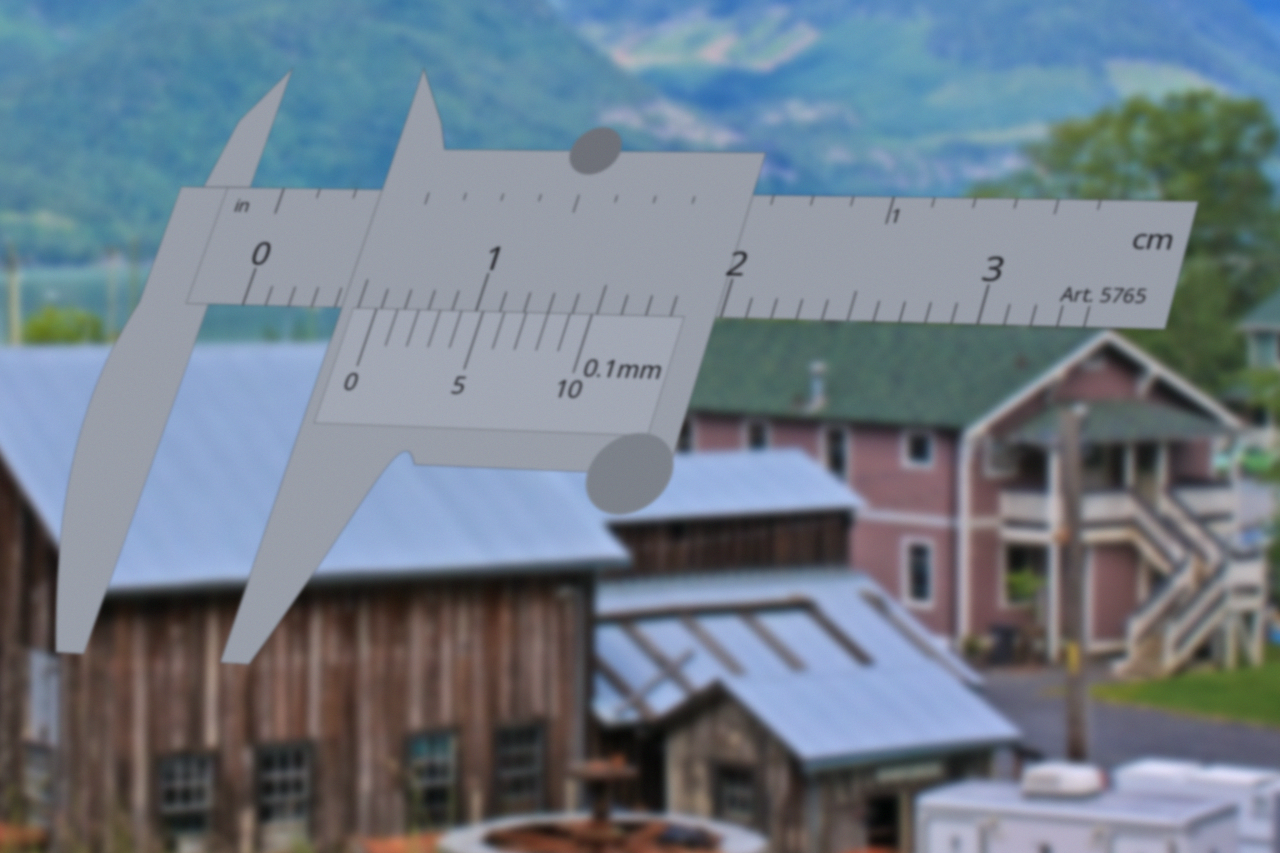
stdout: mm 5.8
